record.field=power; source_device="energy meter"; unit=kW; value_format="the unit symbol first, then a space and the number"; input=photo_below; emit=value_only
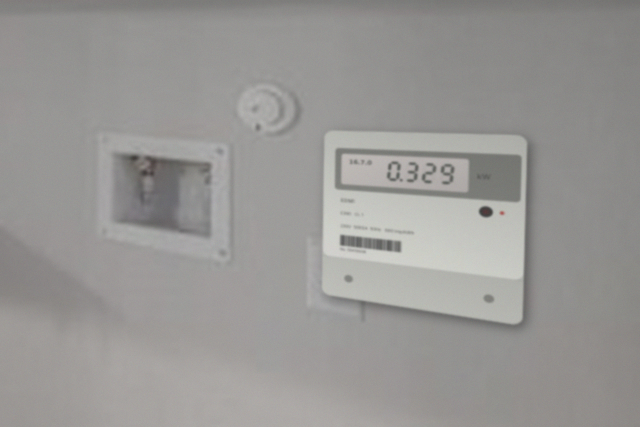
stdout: kW 0.329
